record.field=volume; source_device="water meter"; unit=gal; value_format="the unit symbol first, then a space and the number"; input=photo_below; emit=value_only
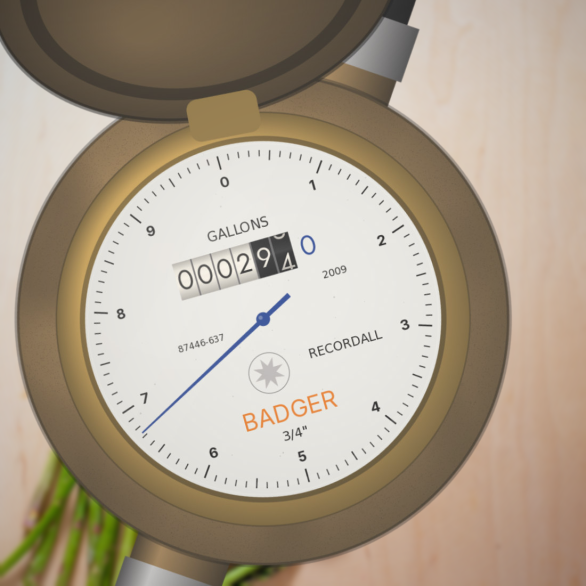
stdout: gal 2936.7
